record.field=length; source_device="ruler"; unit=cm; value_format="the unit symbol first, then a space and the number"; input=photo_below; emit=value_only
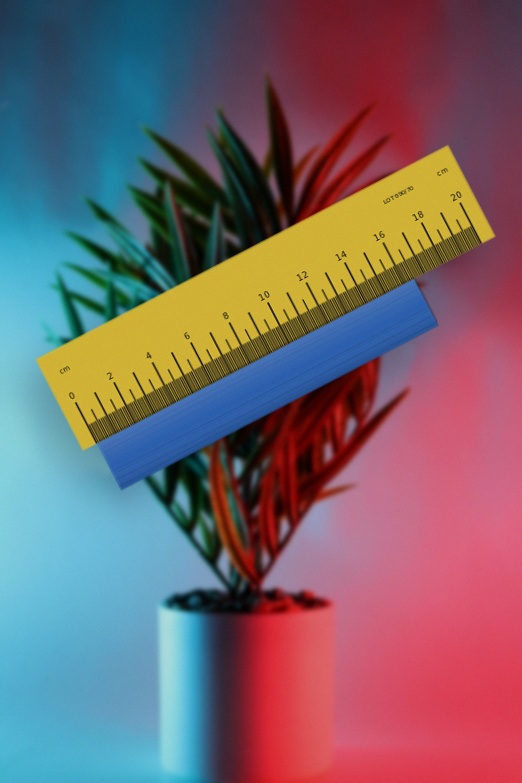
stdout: cm 16.5
